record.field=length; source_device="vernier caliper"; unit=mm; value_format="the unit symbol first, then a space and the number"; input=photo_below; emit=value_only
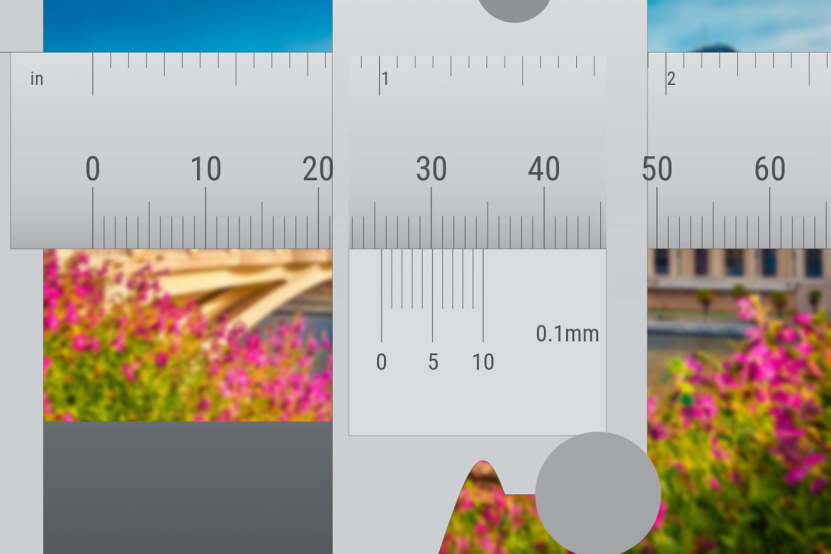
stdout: mm 25.6
